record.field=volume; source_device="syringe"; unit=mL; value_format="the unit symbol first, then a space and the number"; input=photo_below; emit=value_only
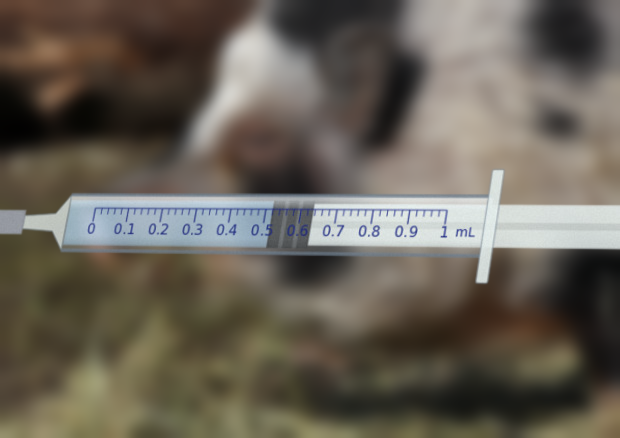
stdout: mL 0.52
